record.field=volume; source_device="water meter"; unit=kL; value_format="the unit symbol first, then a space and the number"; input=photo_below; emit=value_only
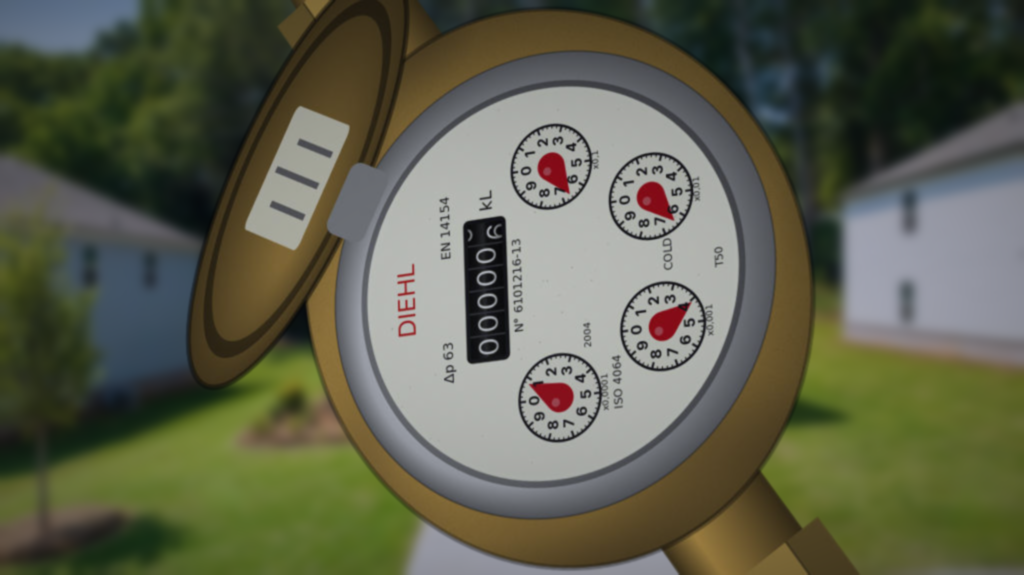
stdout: kL 5.6640
